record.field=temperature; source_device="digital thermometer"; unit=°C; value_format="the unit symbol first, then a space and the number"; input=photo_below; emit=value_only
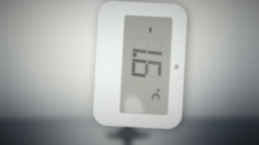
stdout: °C -1.6
